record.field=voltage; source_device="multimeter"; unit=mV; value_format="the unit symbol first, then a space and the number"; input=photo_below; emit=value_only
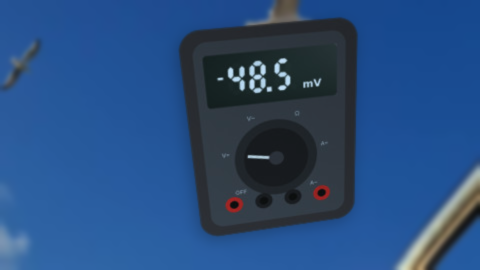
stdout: mV -48.5
